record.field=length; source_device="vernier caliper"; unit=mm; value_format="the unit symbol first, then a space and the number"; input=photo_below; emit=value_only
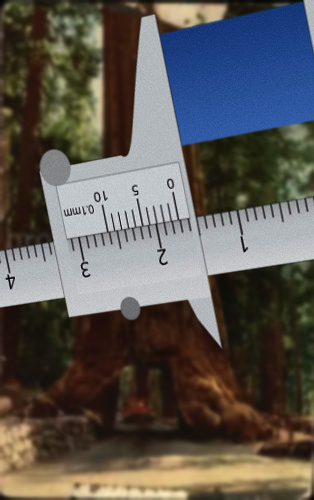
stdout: mm 17.2
